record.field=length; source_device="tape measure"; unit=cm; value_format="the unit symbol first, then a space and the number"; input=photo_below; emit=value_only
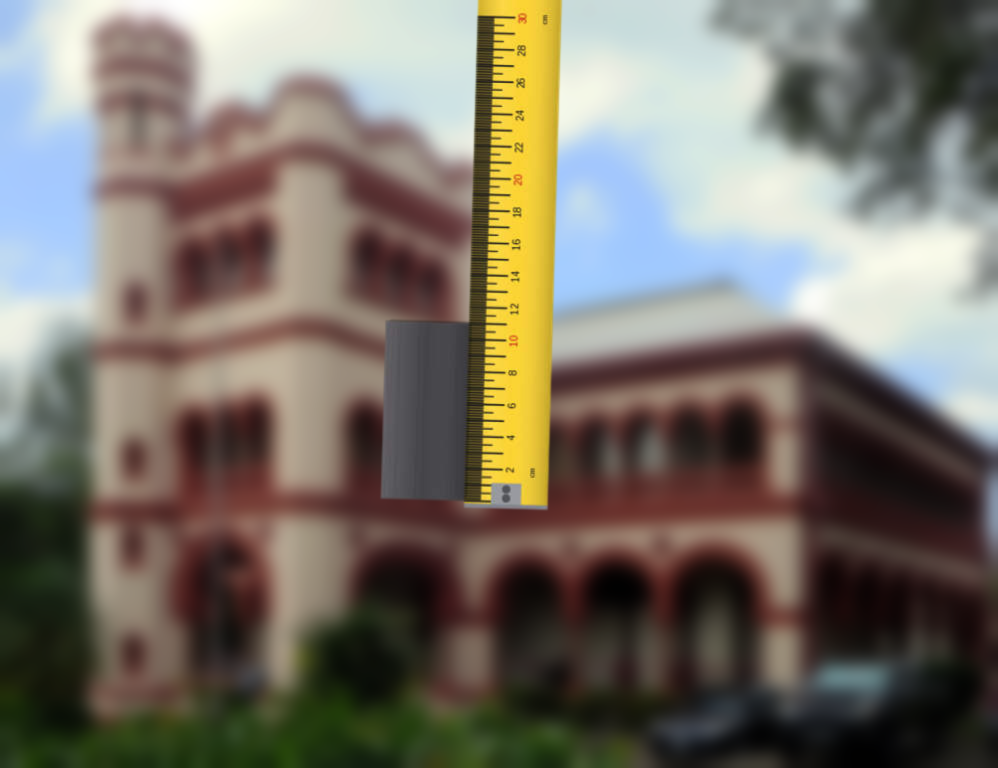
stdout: cm 11
